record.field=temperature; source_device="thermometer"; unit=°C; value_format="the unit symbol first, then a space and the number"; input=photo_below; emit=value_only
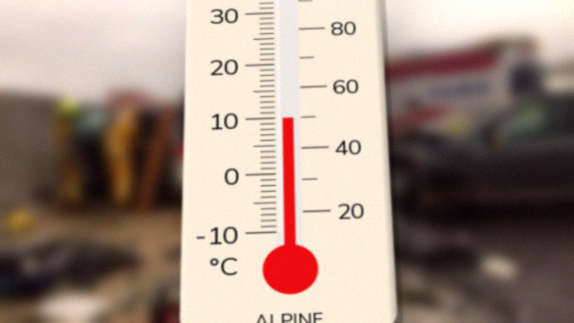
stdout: °C 10
